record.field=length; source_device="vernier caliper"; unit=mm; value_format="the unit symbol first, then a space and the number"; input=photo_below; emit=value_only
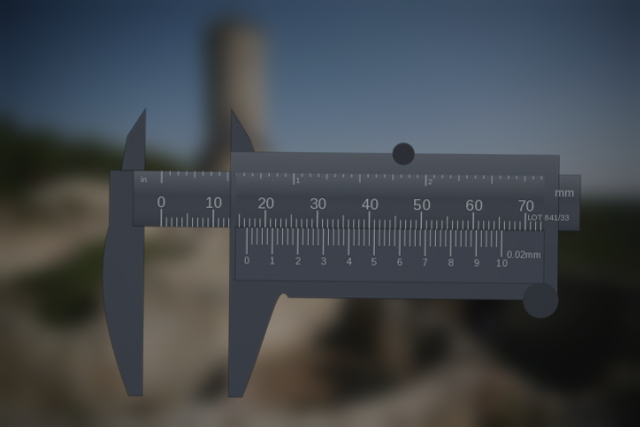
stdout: mm 16.5
